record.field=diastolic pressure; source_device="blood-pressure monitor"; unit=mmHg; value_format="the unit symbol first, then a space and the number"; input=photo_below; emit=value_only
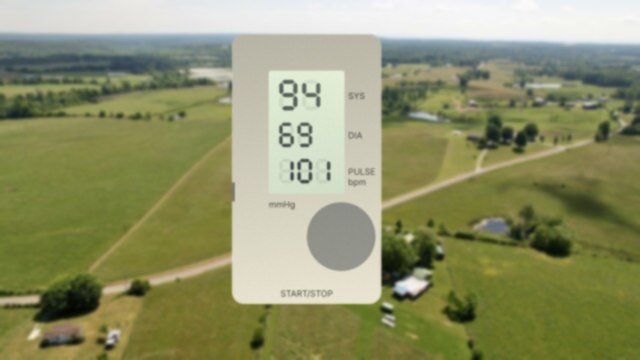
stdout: mmHg 69
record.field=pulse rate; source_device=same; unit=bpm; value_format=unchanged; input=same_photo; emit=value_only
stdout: bpm 101
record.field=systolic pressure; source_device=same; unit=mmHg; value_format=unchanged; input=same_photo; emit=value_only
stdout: mmHg 94
